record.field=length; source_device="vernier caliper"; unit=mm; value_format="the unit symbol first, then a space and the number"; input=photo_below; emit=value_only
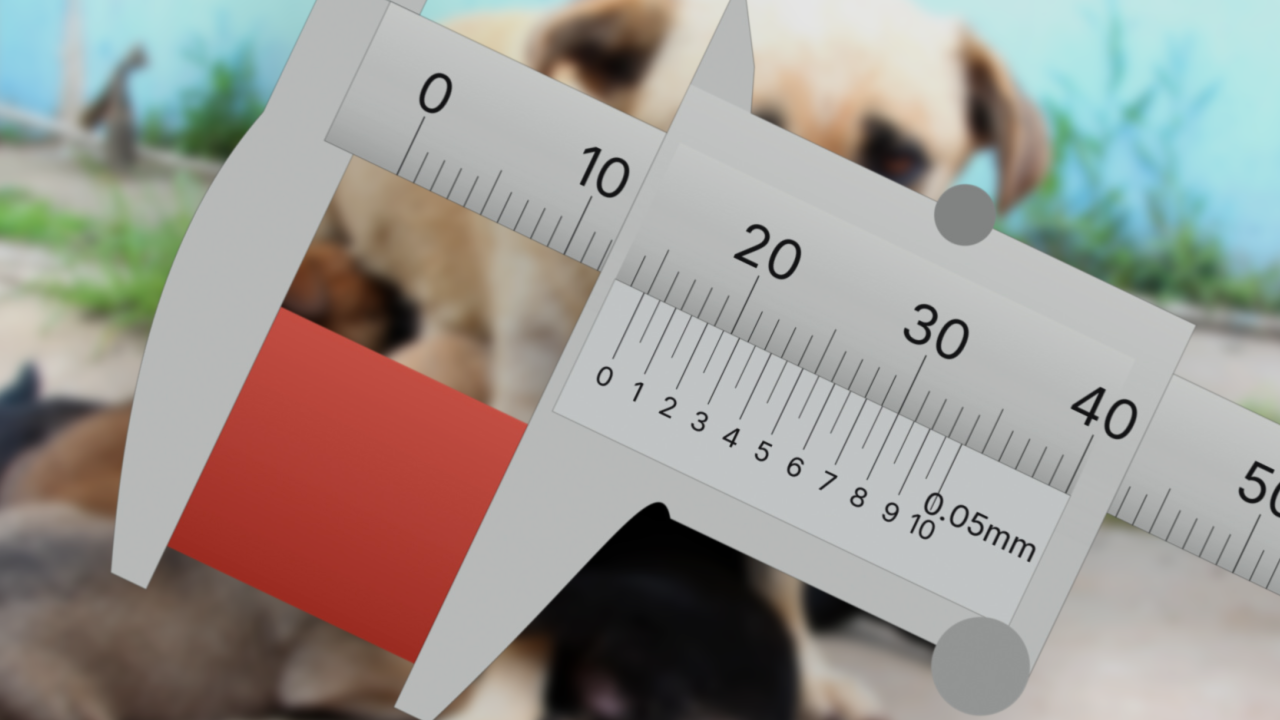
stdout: mm 14.8
